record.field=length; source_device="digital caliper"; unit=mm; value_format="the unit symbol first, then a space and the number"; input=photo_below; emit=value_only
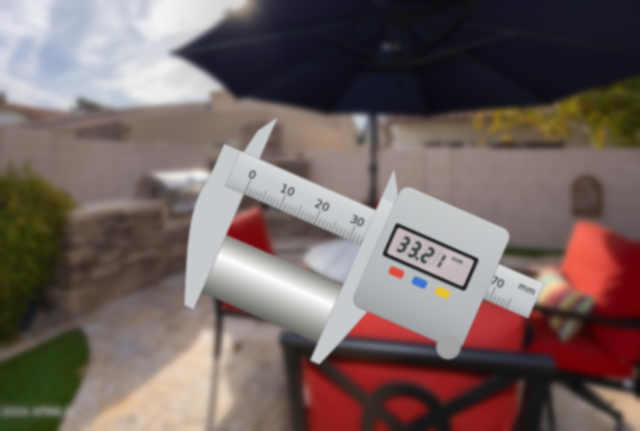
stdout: mm 33.21
